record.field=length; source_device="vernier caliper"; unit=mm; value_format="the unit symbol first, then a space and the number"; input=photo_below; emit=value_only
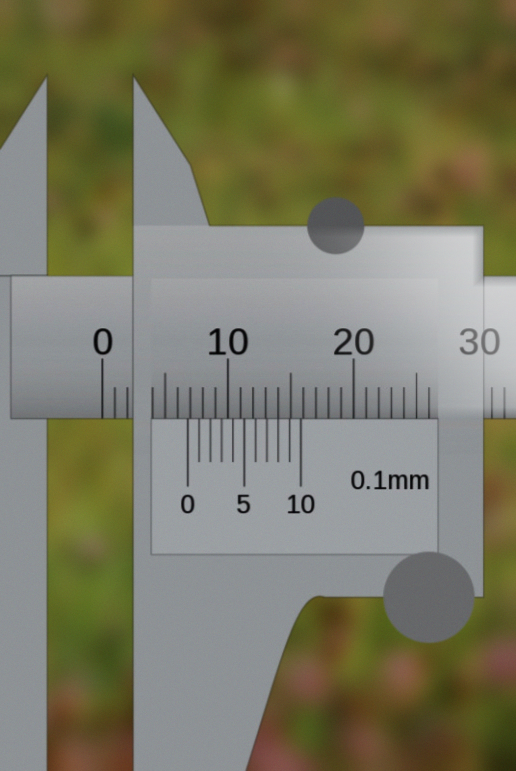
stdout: mm 6.8
